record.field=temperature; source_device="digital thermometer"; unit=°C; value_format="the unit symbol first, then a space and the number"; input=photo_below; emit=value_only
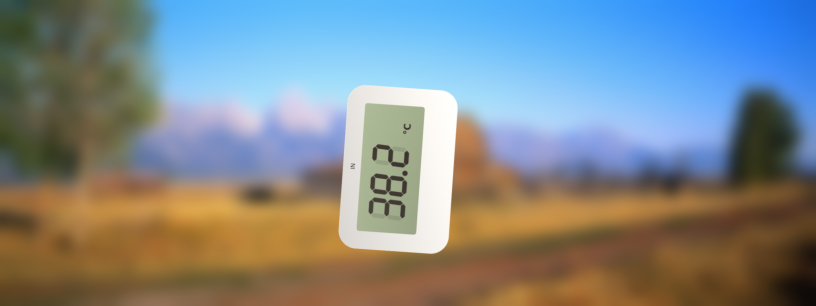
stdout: °C 38.2
